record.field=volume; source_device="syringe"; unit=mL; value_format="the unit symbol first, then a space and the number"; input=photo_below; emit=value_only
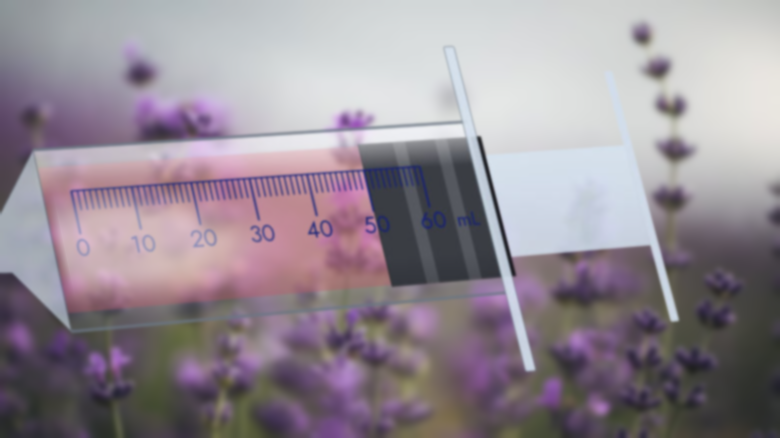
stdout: mL 50
